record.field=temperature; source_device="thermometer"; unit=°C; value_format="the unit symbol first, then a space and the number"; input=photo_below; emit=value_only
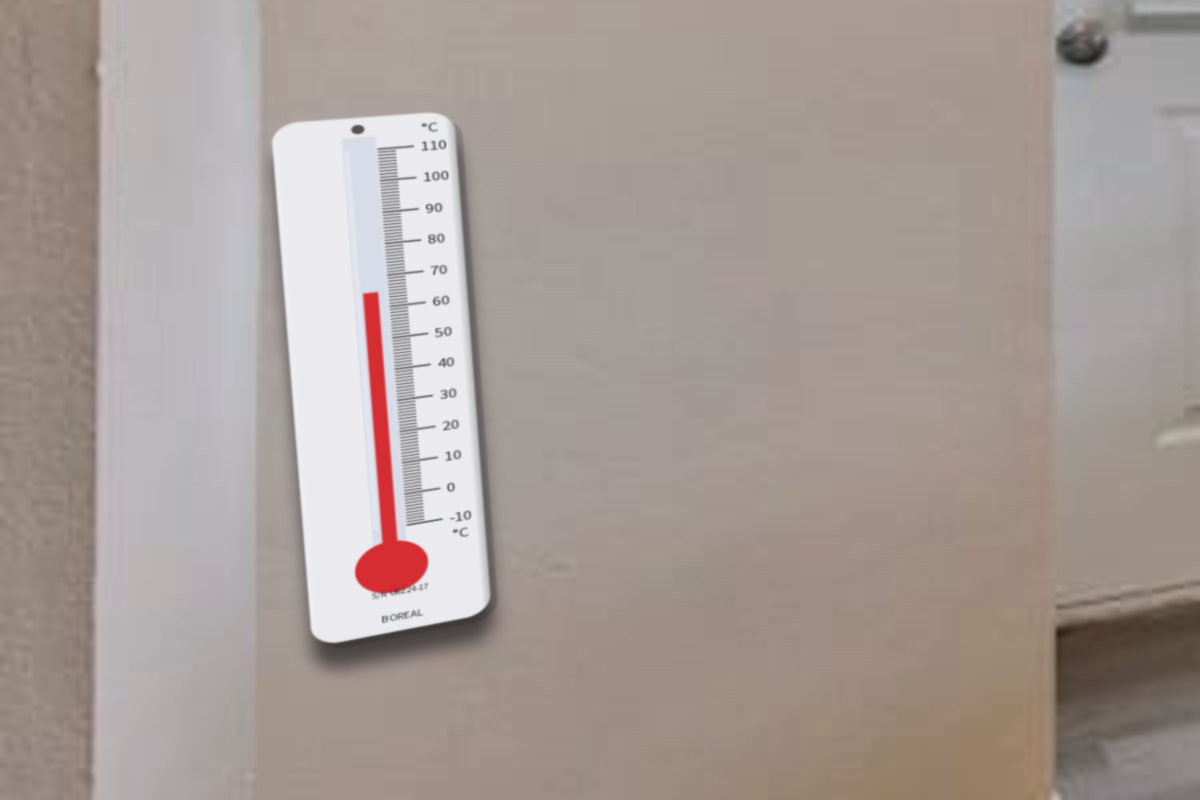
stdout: °C 65
